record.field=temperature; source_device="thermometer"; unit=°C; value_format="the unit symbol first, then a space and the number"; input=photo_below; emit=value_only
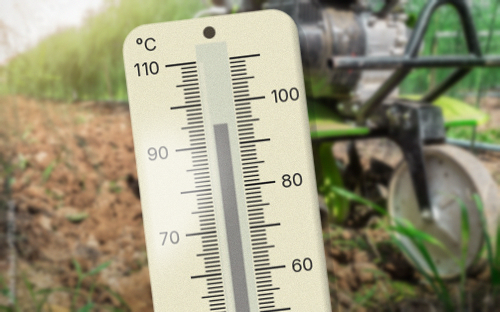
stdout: °C 95
